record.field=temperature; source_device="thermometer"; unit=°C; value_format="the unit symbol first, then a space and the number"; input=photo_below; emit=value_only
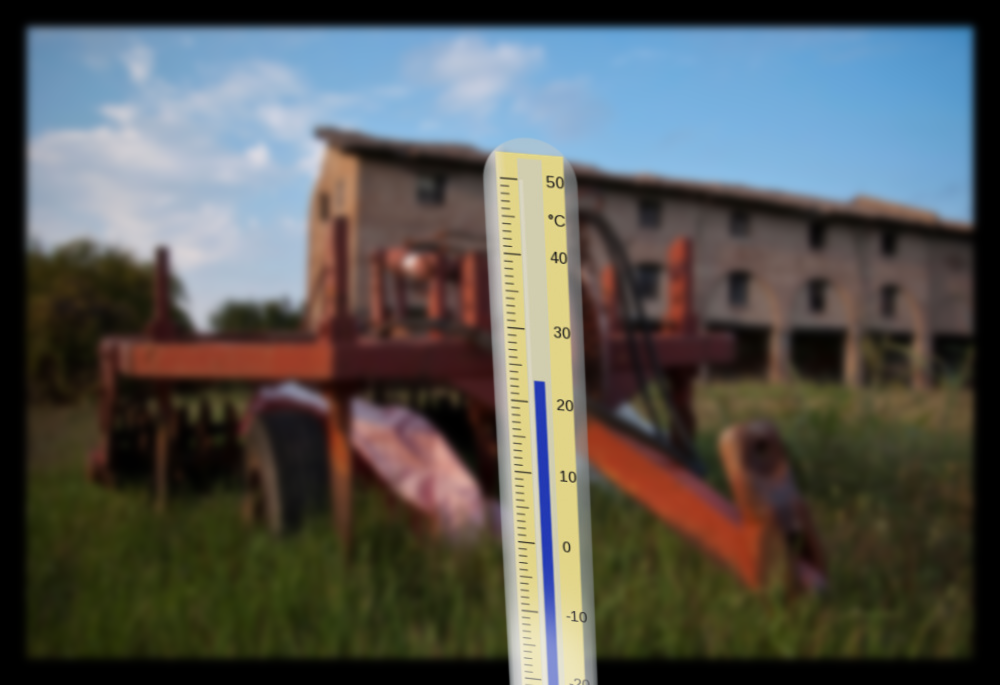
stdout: °C 23
